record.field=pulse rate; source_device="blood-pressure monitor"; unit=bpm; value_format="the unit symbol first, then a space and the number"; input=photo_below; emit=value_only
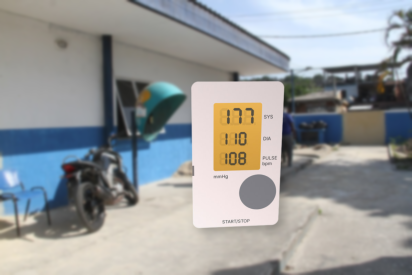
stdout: bpm 108
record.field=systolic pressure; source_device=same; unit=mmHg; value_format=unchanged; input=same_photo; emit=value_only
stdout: mmHg 177
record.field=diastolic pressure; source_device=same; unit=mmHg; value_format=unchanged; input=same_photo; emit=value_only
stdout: mmHg 110
